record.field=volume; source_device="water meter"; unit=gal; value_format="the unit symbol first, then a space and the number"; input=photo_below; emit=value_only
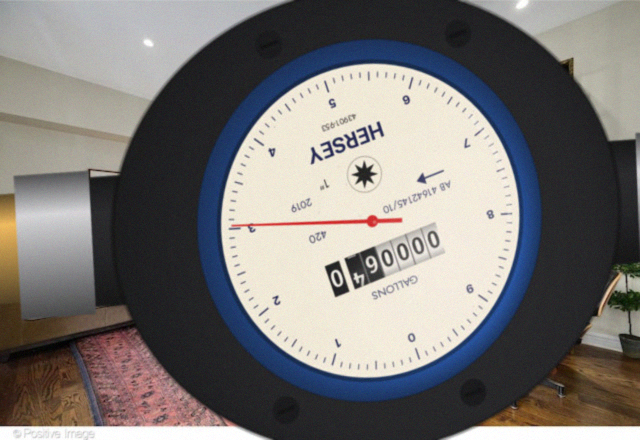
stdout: gal 643.0
